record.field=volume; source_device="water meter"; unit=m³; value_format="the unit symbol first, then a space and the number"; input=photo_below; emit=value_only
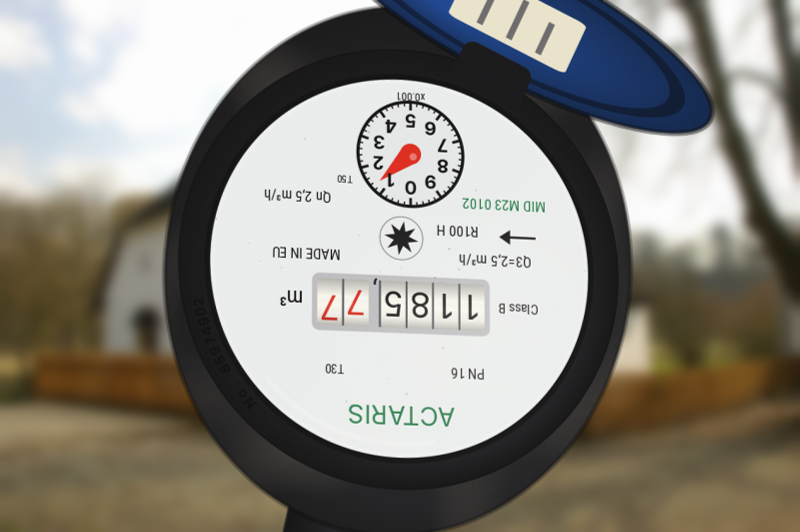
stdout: m³ 1185.771
